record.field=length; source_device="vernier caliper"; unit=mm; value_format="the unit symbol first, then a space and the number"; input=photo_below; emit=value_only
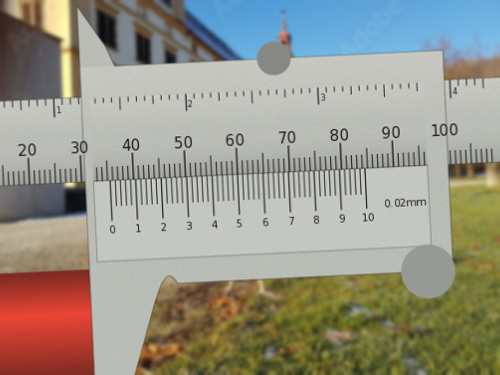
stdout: mm 35.5
